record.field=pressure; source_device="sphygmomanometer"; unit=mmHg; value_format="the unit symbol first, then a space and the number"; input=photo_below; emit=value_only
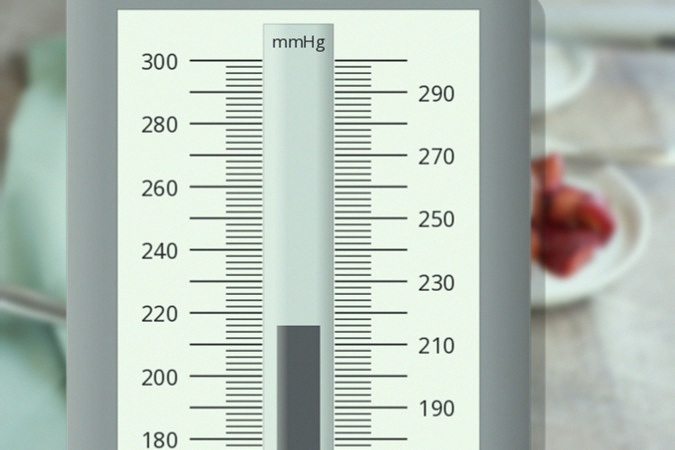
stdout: mmHg 216
